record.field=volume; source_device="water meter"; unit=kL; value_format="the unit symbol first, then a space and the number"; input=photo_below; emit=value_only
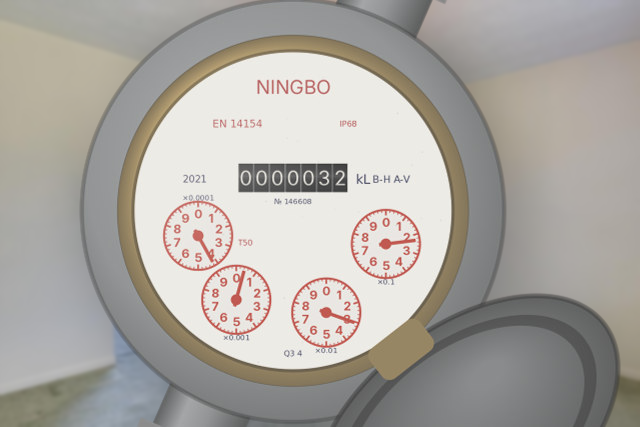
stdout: kL 32.2304
